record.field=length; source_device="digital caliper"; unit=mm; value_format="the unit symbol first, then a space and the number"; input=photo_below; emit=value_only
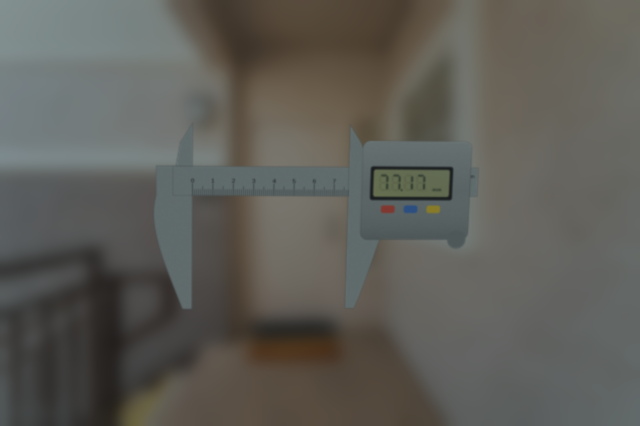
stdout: mm 77.17
